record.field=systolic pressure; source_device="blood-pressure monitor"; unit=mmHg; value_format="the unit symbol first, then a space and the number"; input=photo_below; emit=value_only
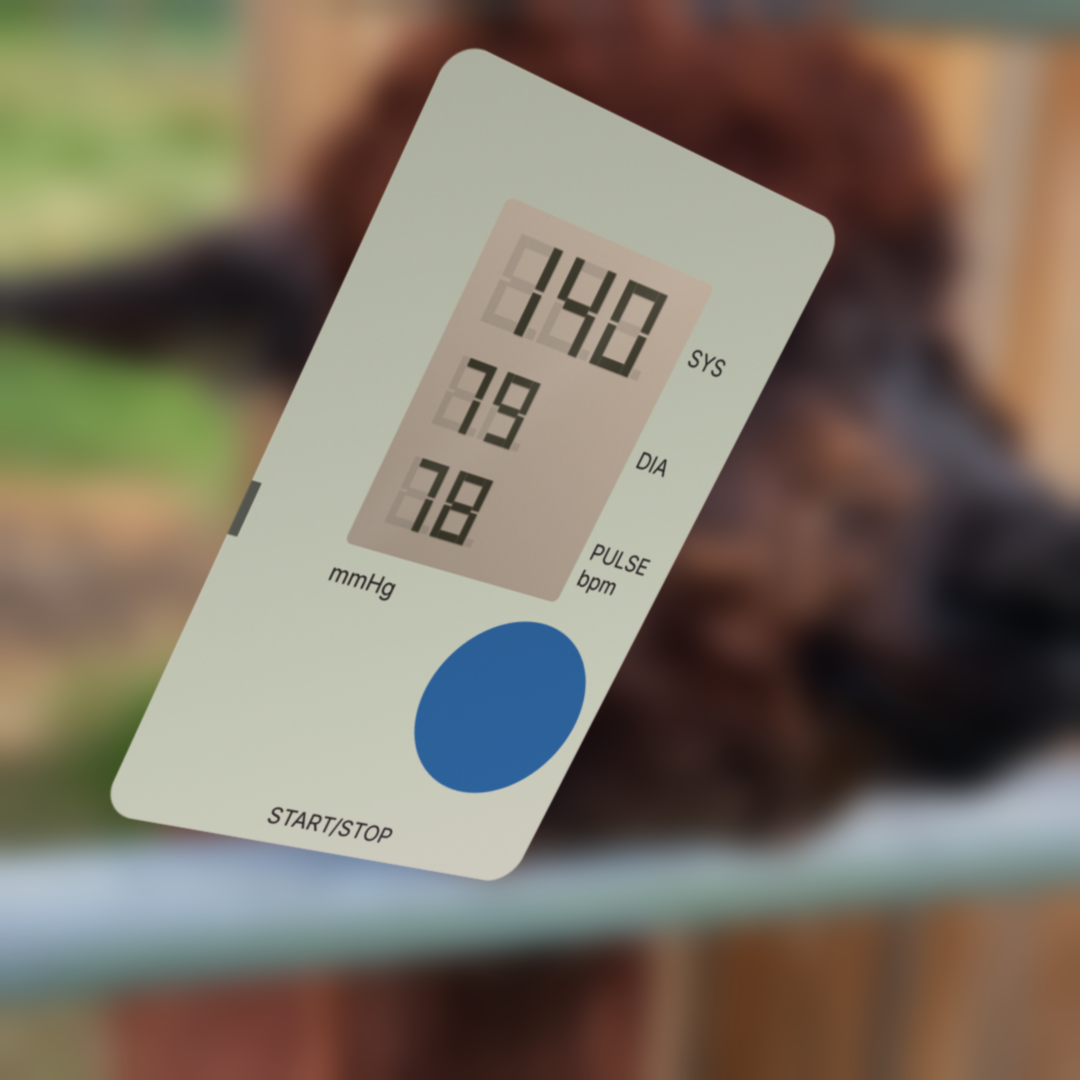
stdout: mmHg 140
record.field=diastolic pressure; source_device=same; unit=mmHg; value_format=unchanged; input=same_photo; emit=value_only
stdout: mmHg 79
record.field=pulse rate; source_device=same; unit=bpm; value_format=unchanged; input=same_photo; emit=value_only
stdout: bpm 78
